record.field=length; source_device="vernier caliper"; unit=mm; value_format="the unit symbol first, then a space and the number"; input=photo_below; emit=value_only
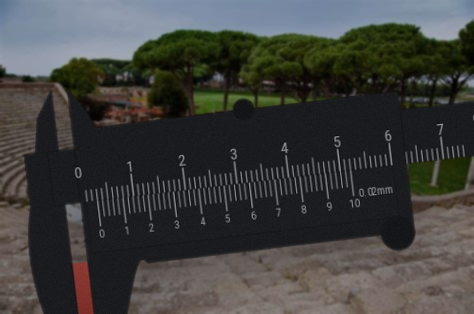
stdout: mm 3.0
